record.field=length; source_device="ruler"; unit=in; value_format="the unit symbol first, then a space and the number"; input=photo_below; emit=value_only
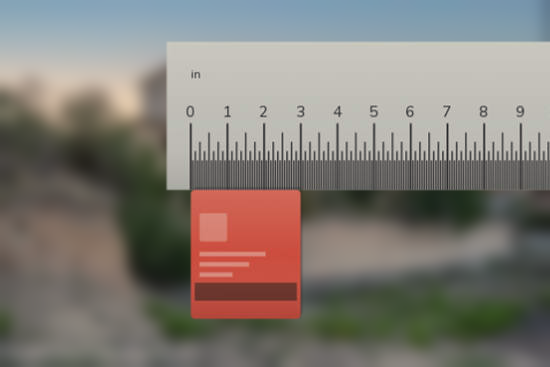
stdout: in 3
